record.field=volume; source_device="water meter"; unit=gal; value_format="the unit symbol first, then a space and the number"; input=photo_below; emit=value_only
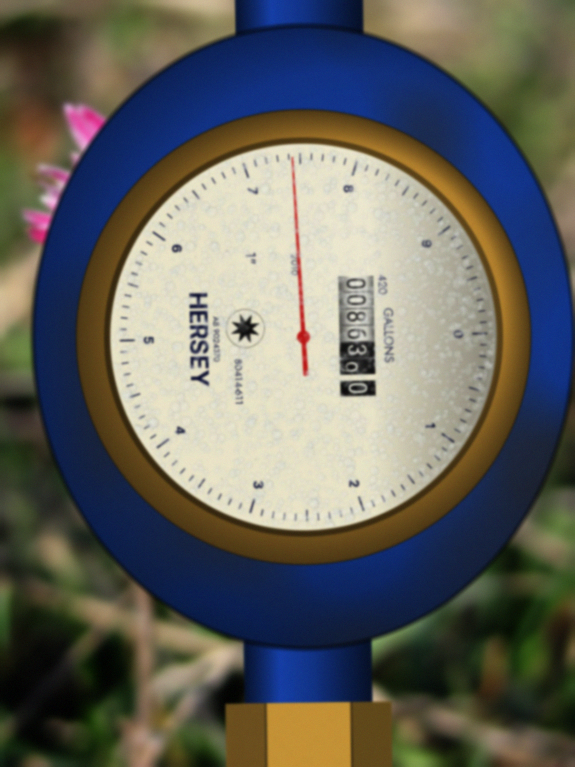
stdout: gal 86387.4
